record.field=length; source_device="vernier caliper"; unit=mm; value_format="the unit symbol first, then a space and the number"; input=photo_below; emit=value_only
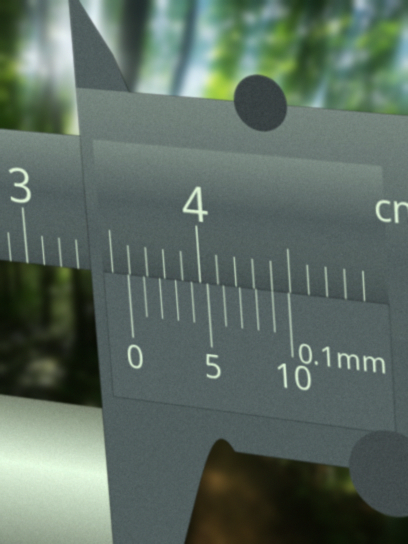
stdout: mm 35.9
